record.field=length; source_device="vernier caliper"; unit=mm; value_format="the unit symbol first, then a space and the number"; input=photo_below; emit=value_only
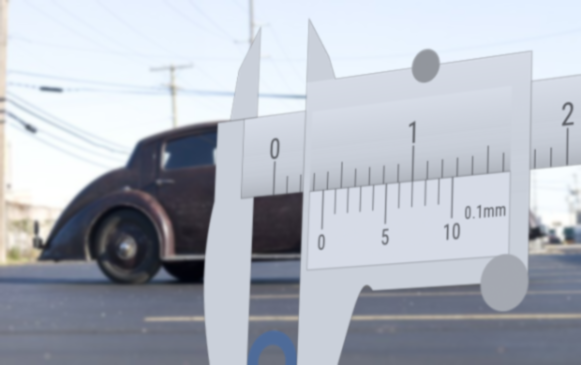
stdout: mm 3.7
